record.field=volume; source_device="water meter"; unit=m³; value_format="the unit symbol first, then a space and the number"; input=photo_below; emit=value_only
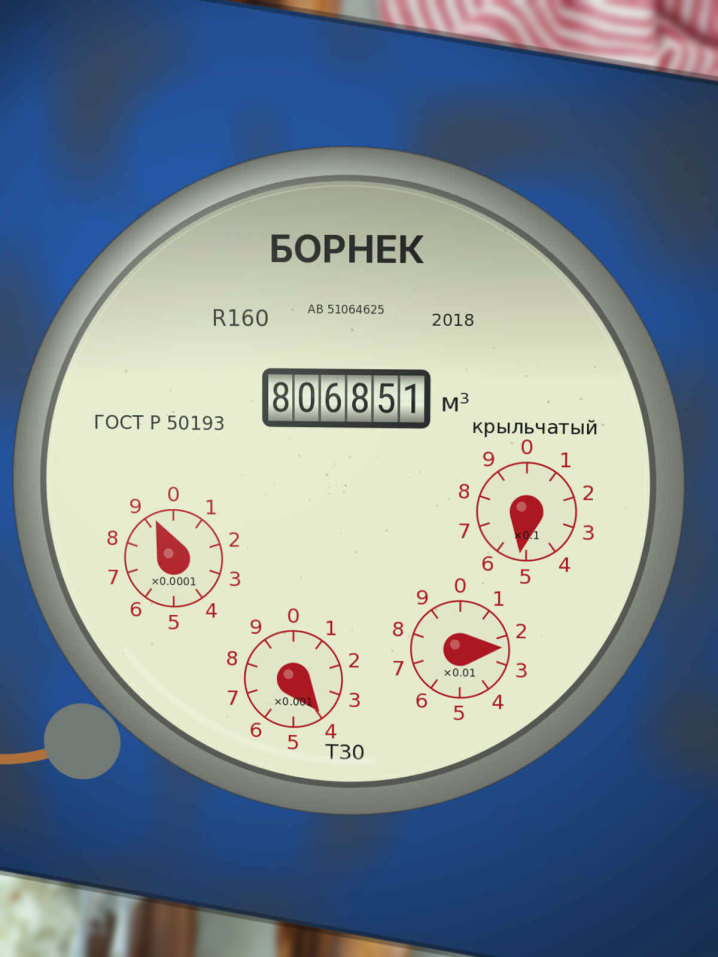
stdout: m³ 806851.5239
